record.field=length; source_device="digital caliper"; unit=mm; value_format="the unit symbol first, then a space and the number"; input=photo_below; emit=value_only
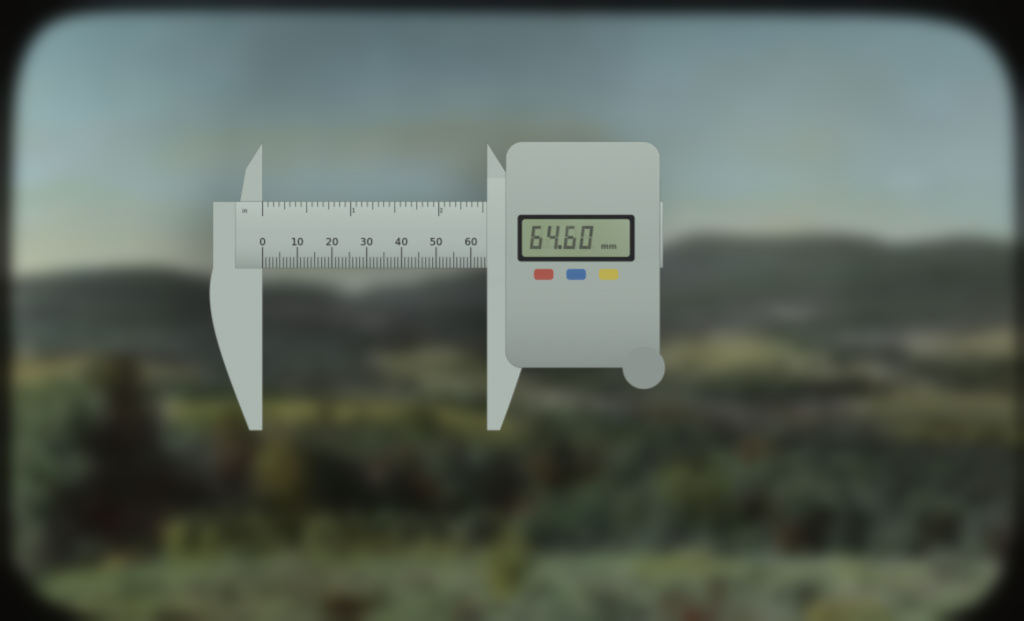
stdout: mm 64.60
